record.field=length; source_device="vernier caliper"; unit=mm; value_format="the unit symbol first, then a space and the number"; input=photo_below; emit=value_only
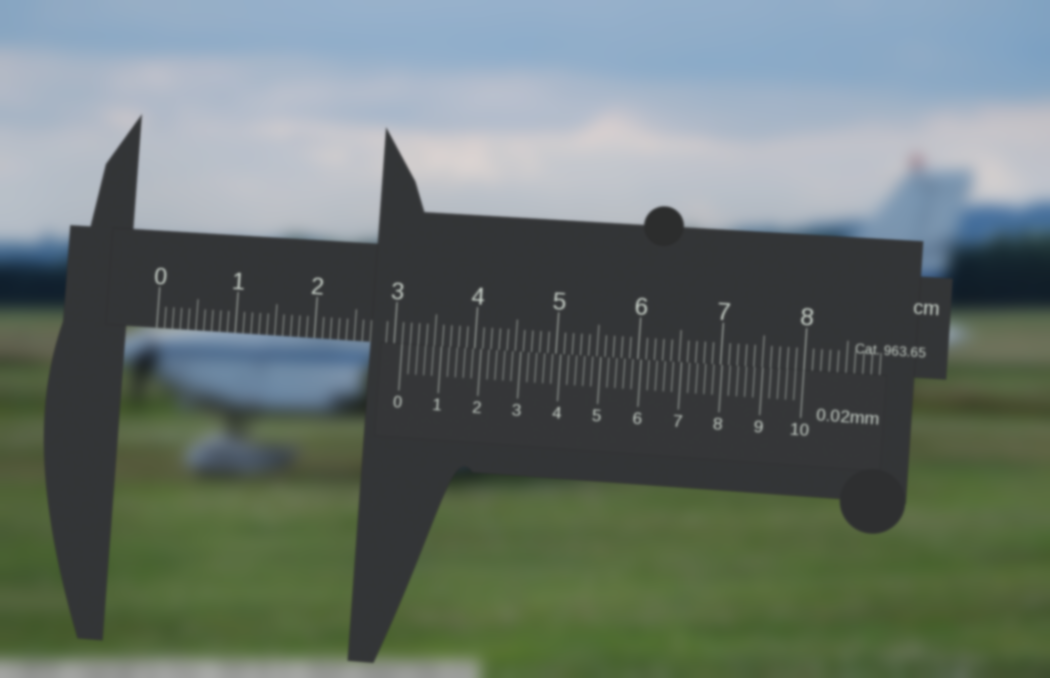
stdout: mm 31.0
